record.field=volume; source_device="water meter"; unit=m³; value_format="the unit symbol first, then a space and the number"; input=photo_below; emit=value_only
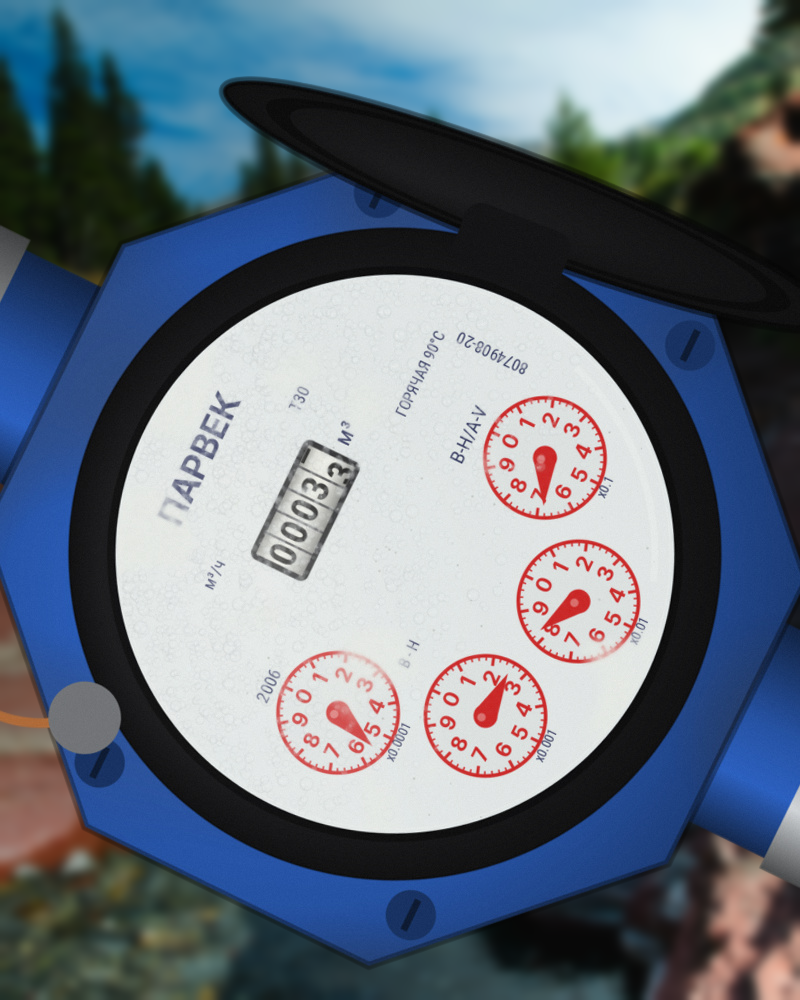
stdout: m³ 32.6825
